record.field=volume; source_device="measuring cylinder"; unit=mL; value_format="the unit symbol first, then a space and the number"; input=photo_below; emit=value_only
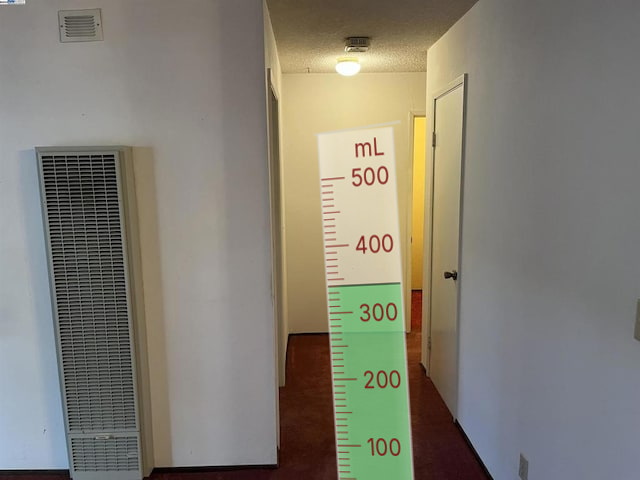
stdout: mL 340
